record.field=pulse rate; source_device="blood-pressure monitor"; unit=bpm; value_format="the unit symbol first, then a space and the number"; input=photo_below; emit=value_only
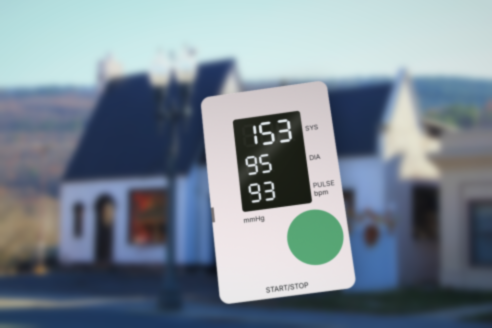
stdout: bpm 93
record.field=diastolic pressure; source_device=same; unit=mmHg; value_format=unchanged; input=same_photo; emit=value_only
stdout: mmHg 95
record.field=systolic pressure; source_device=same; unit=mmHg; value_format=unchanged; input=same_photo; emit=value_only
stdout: mmHg 153
